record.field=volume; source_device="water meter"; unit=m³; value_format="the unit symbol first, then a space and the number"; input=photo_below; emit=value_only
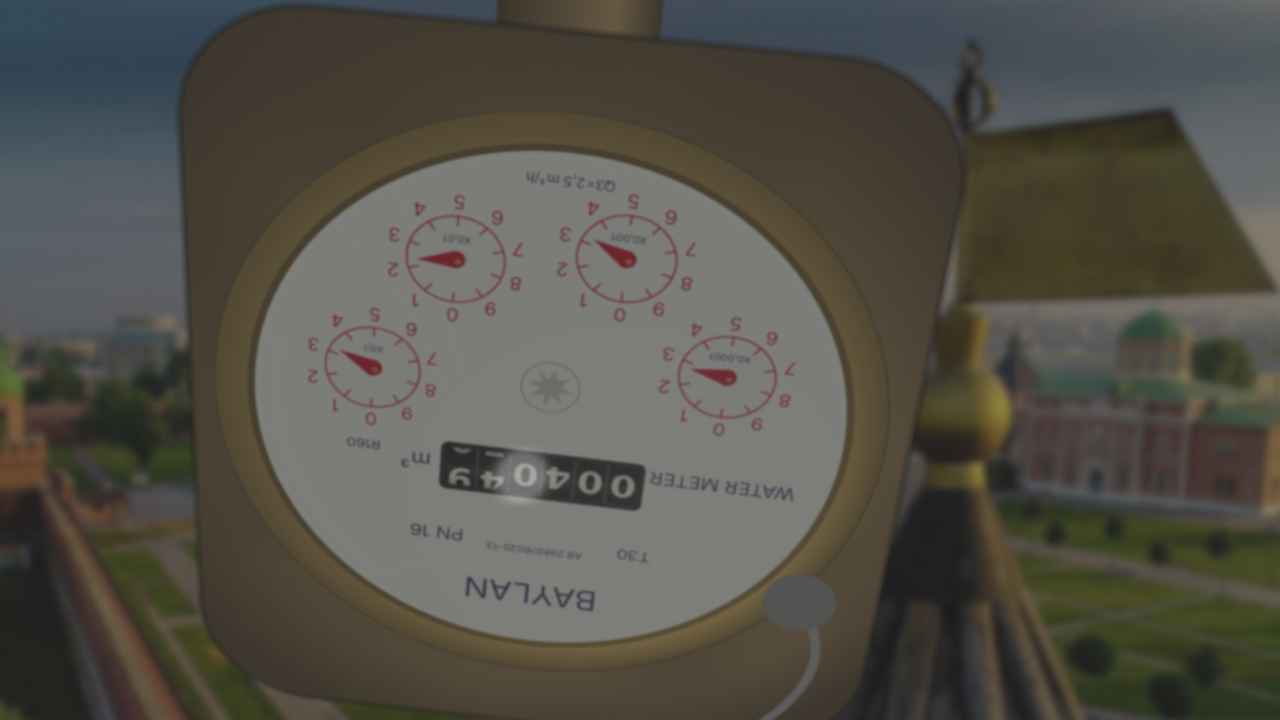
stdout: m³ 4049.3232
